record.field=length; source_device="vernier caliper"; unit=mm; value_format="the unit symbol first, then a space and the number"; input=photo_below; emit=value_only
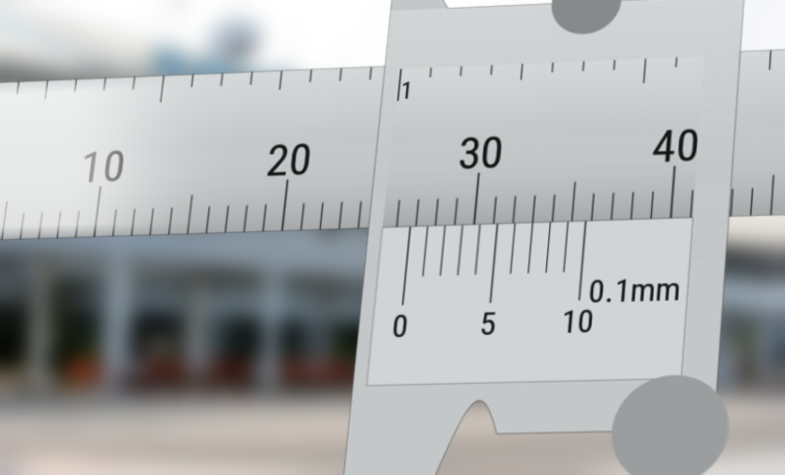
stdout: mm 26.7
